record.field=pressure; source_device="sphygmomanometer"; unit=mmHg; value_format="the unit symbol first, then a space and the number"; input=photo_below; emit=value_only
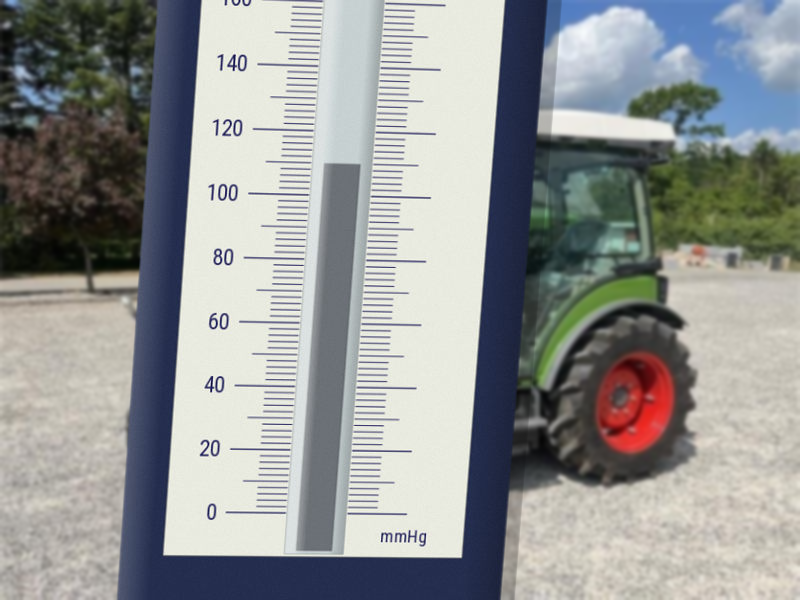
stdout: mmHg 110
